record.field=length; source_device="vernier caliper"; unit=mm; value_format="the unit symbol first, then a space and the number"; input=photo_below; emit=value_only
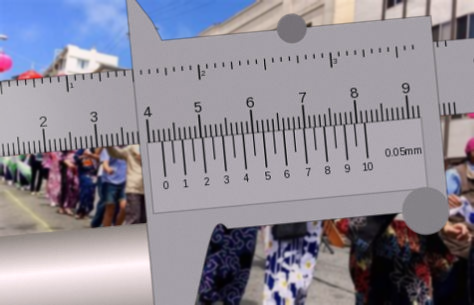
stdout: mm 42.5
